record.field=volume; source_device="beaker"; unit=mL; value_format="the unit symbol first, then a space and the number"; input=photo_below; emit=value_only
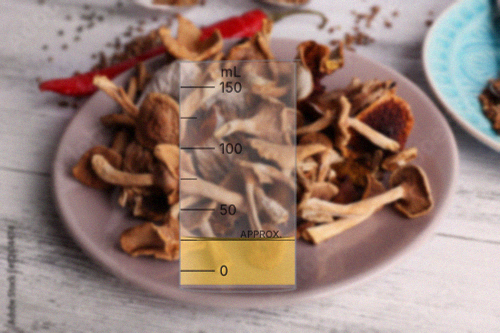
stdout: mL 25
